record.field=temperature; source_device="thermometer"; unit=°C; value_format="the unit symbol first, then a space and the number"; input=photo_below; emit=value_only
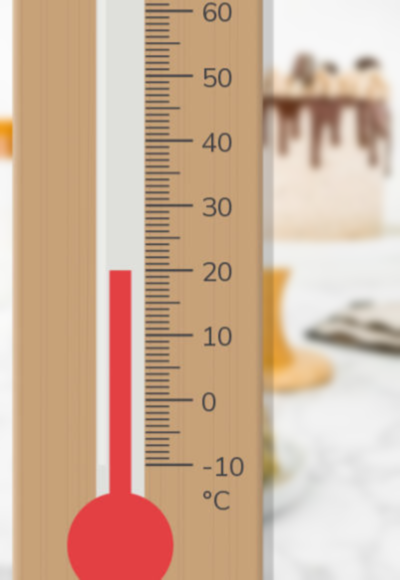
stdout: °C 20
